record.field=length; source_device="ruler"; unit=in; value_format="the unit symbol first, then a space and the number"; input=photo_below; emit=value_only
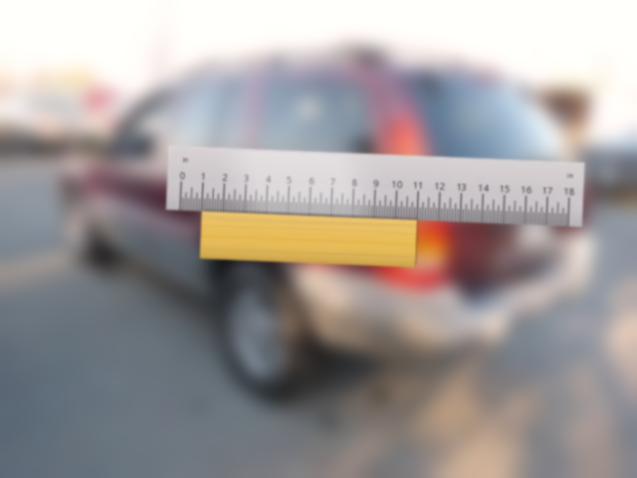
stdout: in 10
